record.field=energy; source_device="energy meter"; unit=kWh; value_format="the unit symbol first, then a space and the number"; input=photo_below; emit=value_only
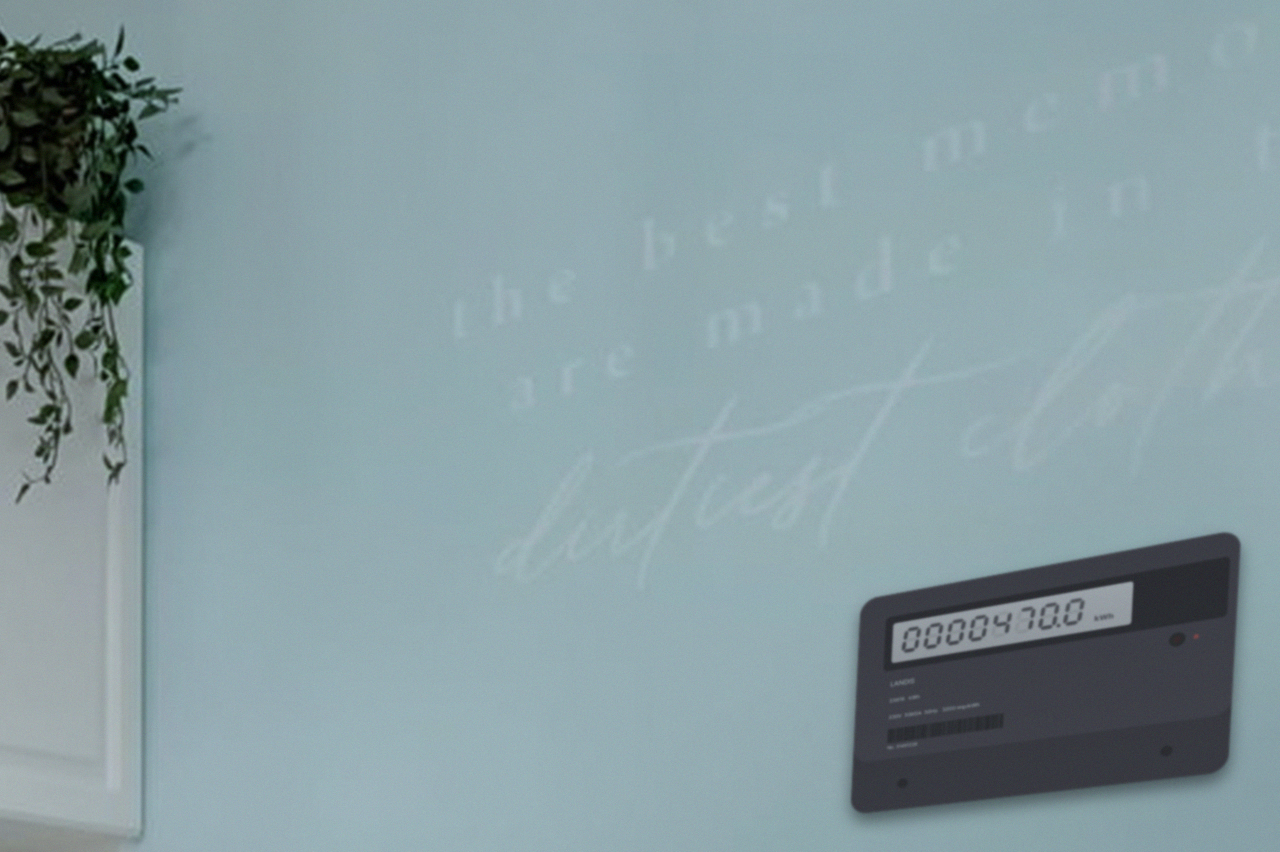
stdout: kWh 470.0
